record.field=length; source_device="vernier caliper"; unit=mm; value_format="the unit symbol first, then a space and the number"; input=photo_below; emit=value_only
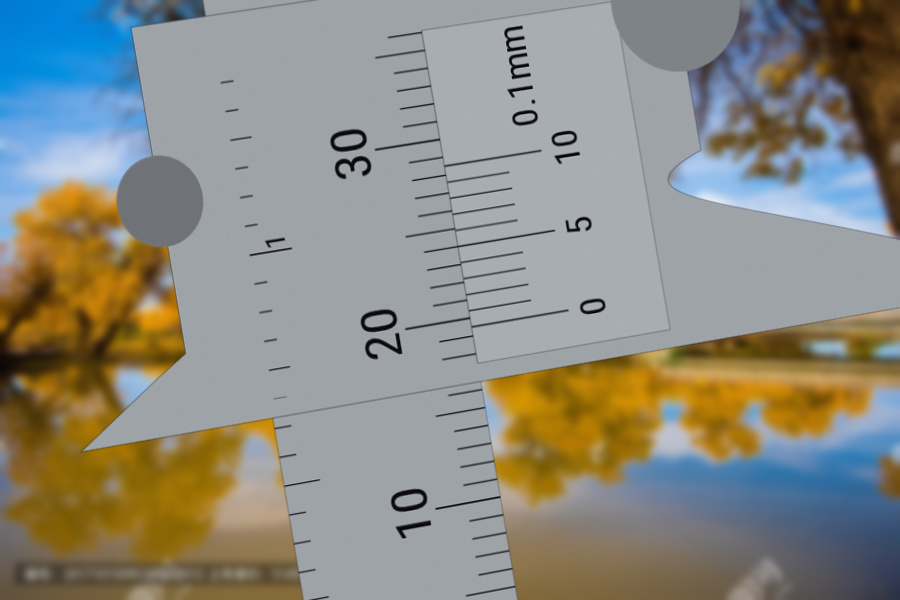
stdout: mm 19.5
